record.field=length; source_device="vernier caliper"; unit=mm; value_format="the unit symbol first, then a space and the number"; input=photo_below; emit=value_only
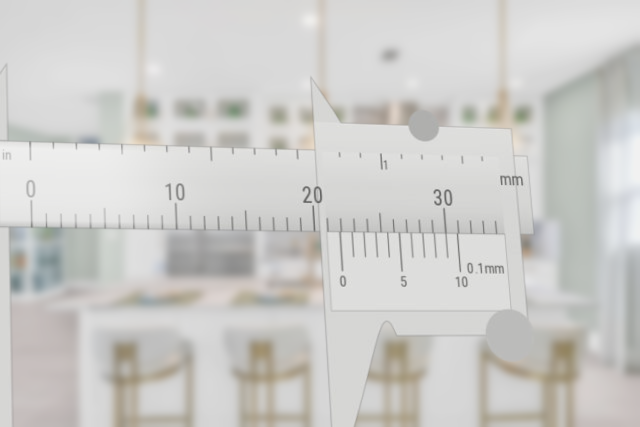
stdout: mm 21.9
